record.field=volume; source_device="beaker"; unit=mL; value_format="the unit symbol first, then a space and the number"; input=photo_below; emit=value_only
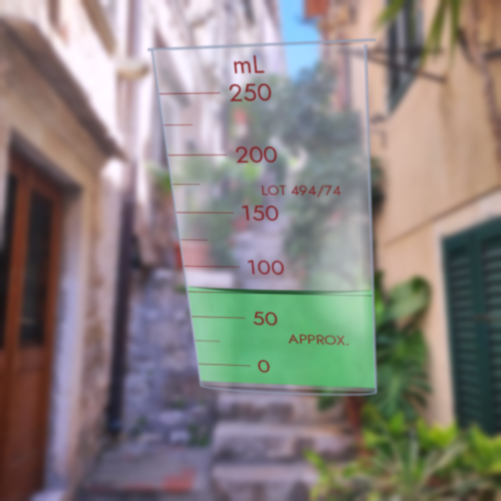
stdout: mL 75
